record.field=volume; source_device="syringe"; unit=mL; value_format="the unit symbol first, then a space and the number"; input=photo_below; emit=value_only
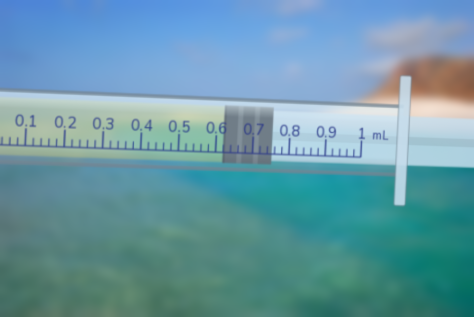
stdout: mL 0.62
